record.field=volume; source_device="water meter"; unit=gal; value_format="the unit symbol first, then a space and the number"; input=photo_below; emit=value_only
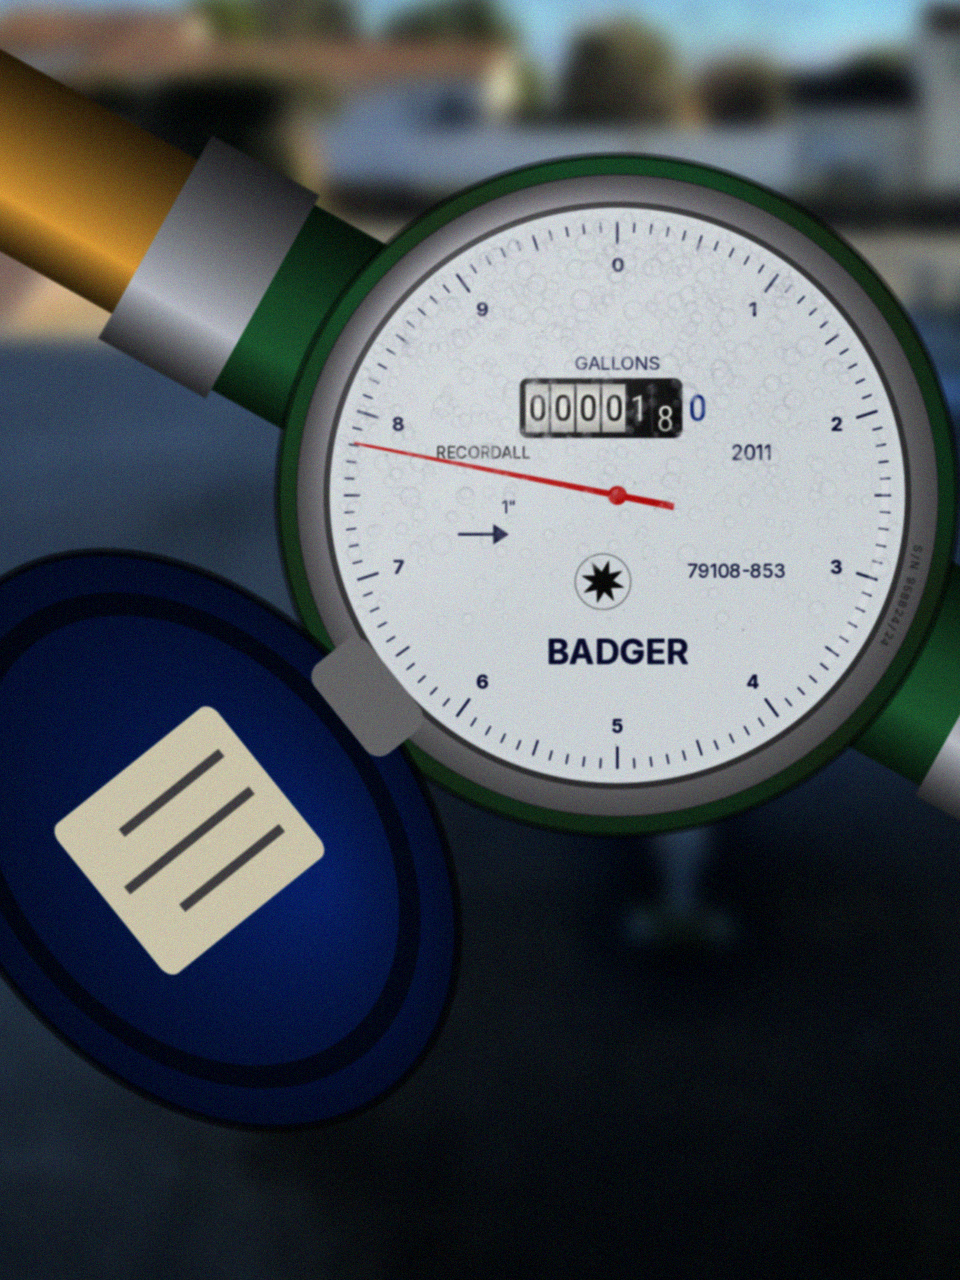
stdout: gal 177.8
